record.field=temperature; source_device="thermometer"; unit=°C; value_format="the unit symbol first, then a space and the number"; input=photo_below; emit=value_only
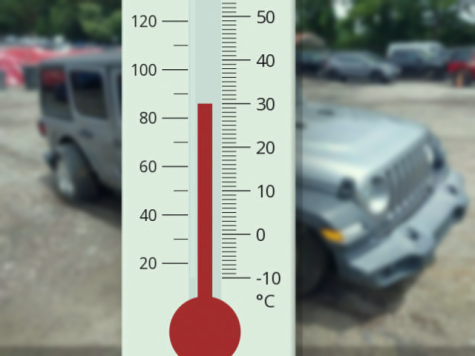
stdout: °C 30
